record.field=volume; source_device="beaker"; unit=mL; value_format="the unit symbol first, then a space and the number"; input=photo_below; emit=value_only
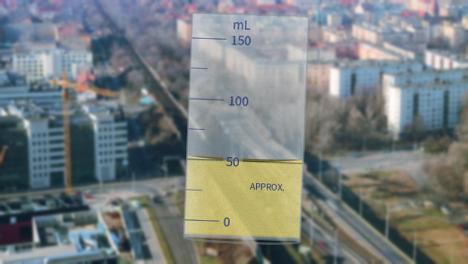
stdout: mL 50
